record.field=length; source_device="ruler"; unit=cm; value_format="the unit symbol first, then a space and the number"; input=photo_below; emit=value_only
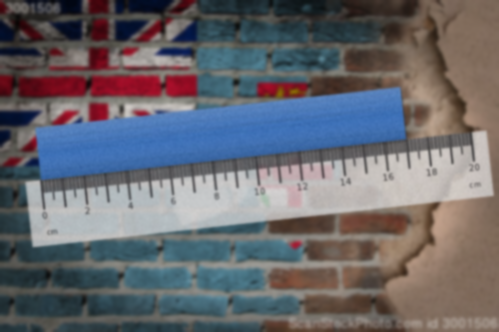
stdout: cm 17
